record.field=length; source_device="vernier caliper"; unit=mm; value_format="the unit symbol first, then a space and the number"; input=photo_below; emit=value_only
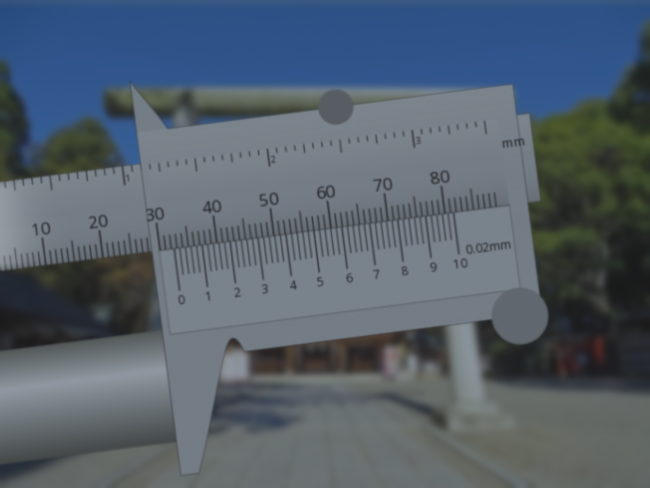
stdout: mm 32.5
